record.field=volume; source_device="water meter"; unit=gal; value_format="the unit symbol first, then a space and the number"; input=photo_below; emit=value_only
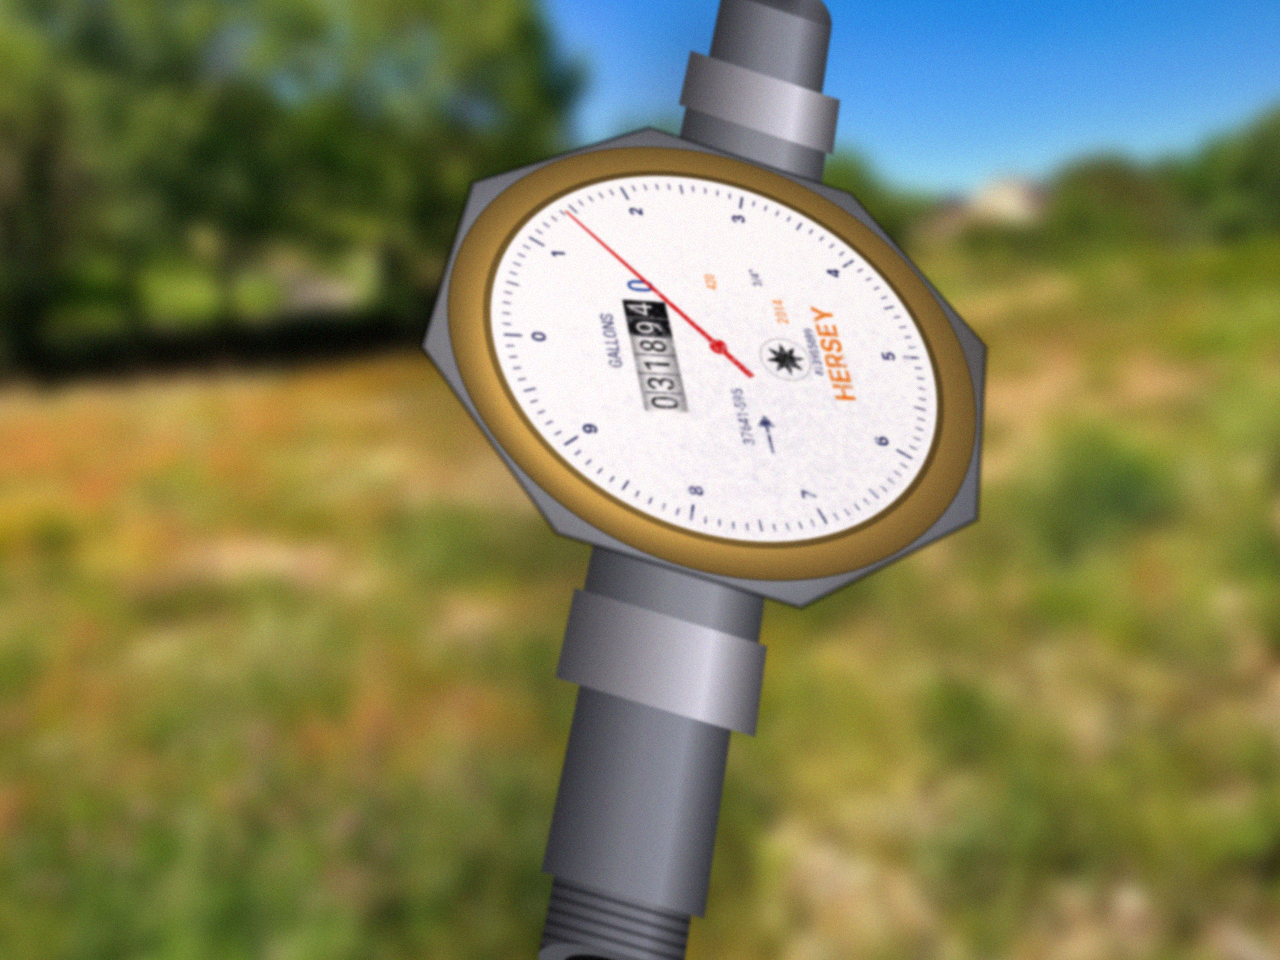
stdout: gal 318941.4
